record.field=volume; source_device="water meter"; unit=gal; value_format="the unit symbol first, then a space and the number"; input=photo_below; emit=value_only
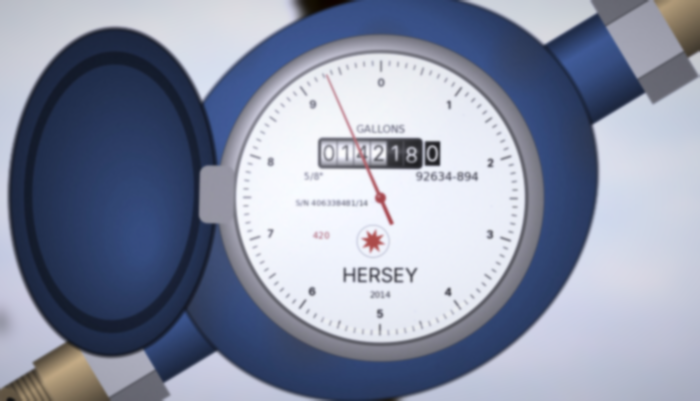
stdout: gal 142179.3
